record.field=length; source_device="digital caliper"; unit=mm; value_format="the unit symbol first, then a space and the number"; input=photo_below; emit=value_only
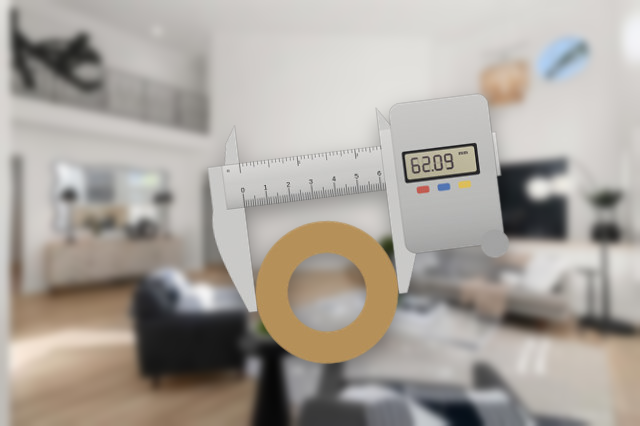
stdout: mm 62.09
